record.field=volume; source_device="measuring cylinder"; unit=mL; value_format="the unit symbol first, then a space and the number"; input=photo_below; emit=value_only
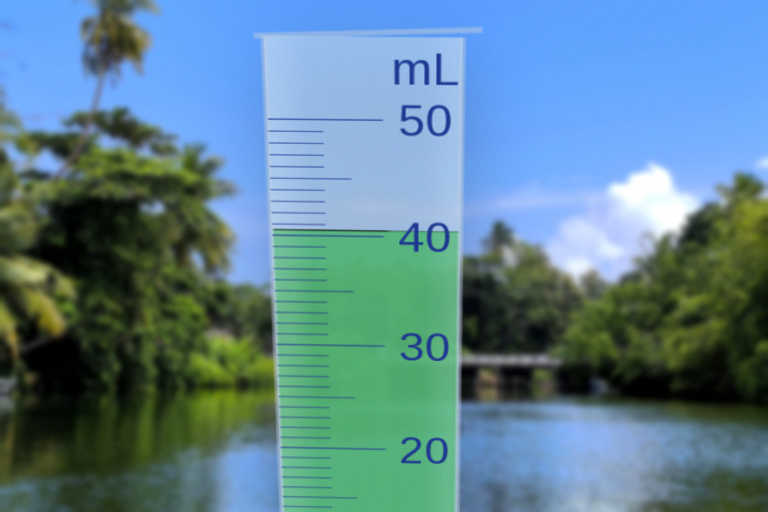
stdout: mL 40.5
